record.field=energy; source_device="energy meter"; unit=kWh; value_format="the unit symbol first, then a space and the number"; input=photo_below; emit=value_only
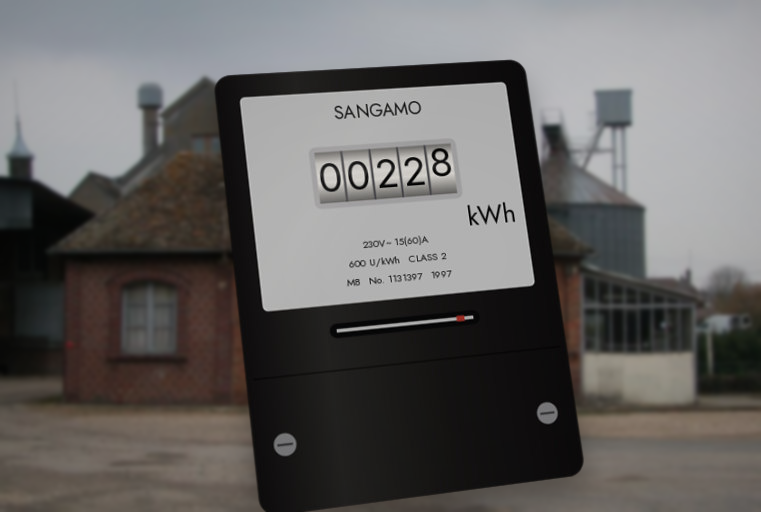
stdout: kWh 228
